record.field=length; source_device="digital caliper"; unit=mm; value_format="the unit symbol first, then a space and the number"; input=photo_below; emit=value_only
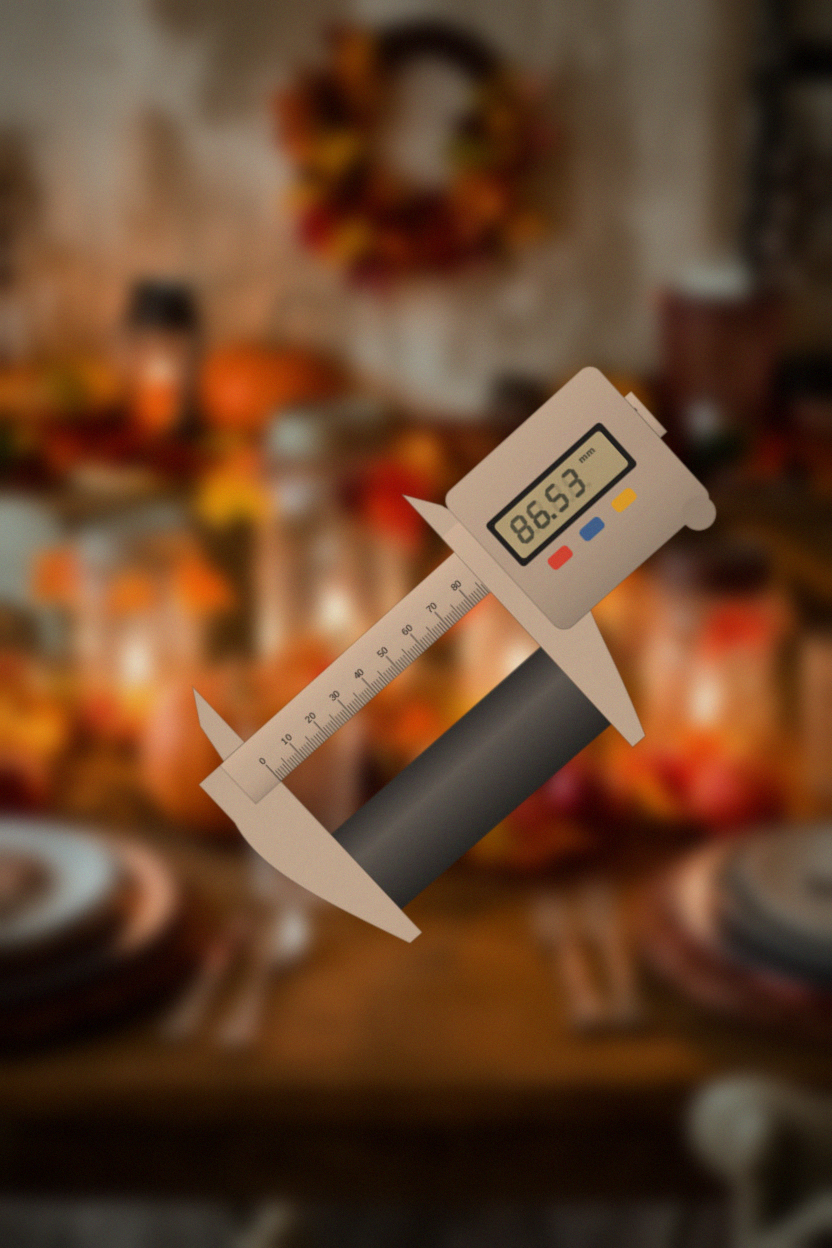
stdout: mm 86.53
